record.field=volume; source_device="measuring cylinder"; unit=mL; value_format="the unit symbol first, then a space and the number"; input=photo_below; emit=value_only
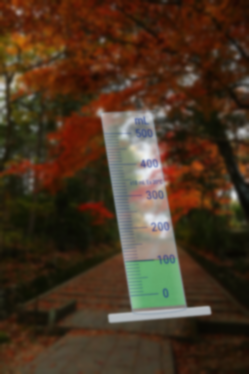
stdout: mL 100
